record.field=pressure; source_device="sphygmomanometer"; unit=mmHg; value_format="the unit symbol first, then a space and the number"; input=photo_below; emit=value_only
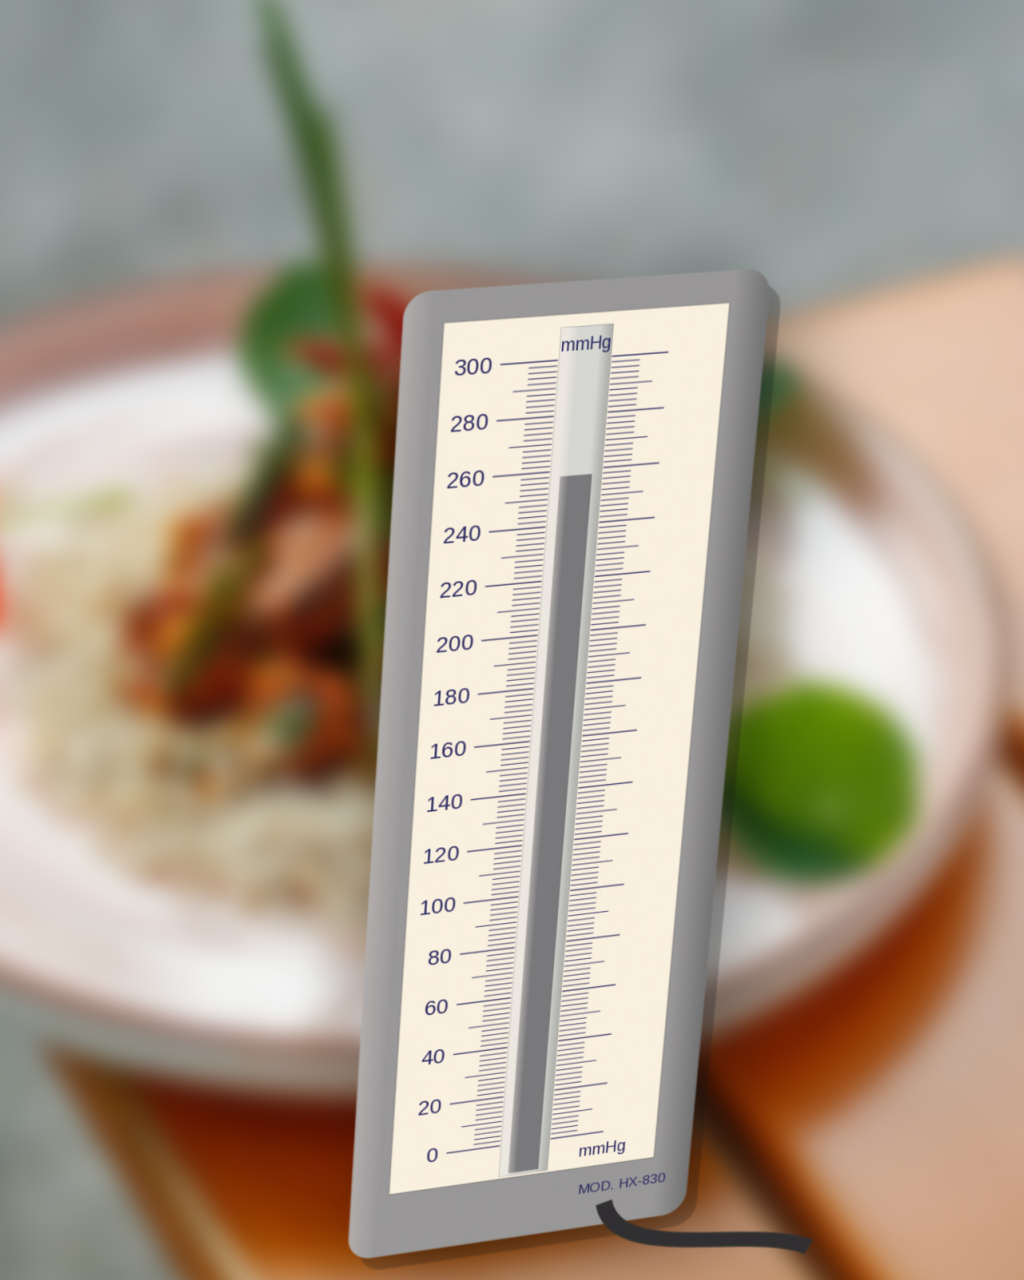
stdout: mmHg 258
